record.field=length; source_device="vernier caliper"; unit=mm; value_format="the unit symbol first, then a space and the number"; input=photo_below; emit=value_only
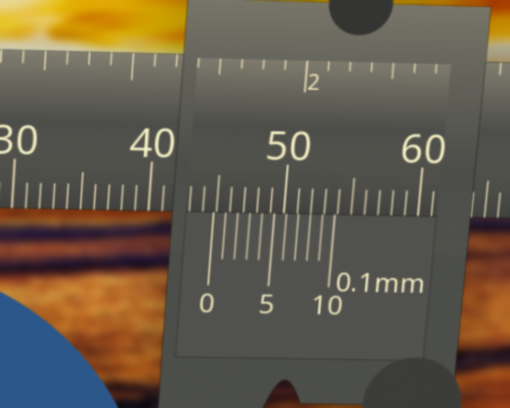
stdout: mm 44.8
